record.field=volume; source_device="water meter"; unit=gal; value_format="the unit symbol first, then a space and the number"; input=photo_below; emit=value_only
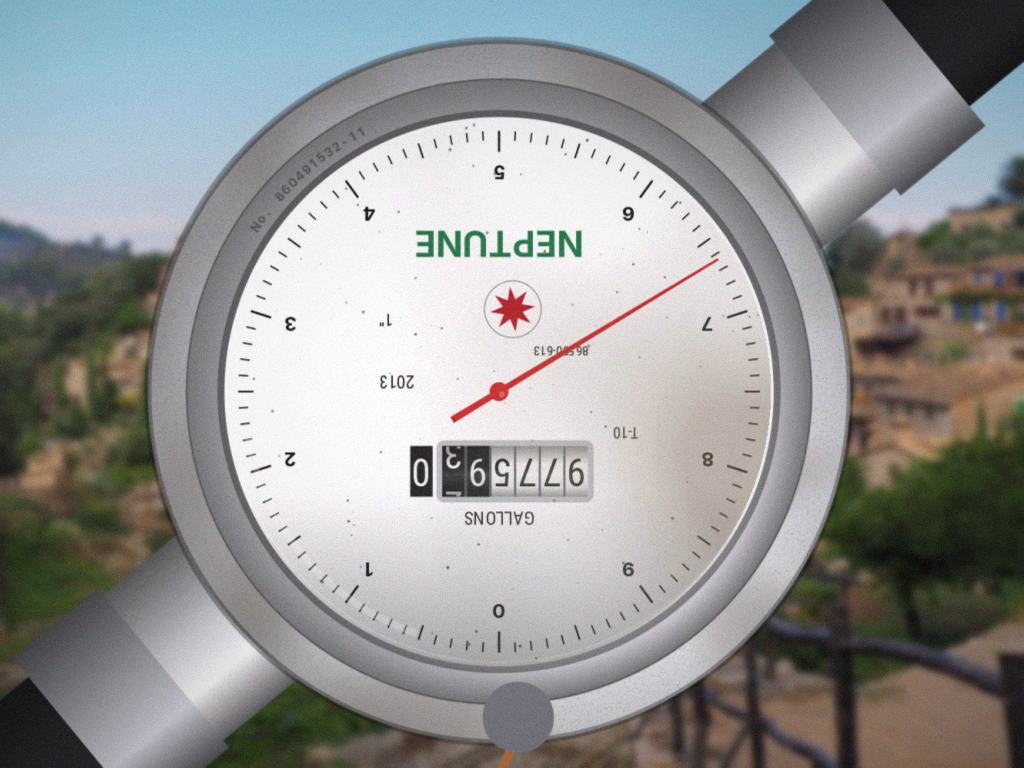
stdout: gal 9775926.6
